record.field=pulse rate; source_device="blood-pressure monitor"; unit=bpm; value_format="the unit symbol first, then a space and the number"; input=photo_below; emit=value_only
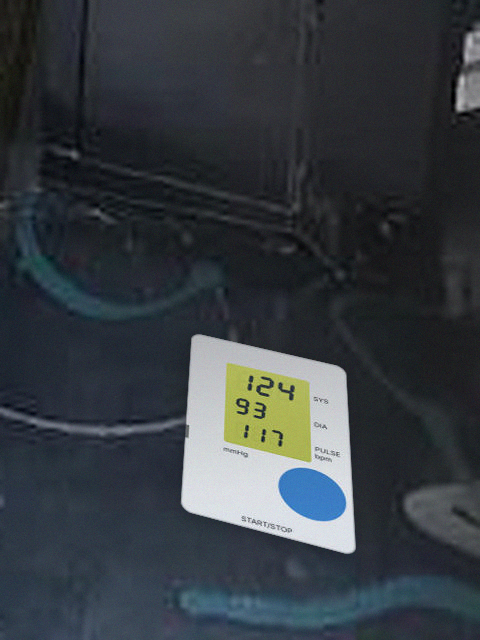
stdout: bpm 117
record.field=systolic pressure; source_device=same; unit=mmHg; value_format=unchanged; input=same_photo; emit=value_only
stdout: mmHg 124
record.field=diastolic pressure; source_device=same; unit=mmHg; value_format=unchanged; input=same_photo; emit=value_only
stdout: mmHg 93
